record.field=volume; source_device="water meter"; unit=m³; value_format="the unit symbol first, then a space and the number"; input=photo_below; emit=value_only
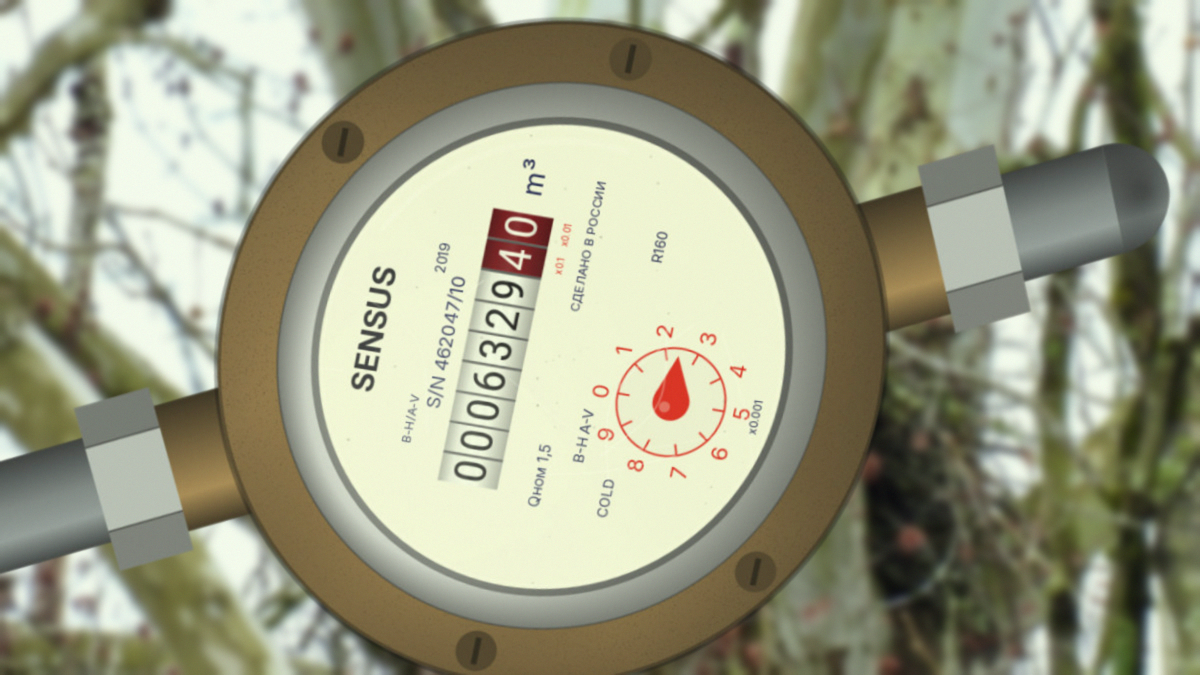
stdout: m³ 6329.402
